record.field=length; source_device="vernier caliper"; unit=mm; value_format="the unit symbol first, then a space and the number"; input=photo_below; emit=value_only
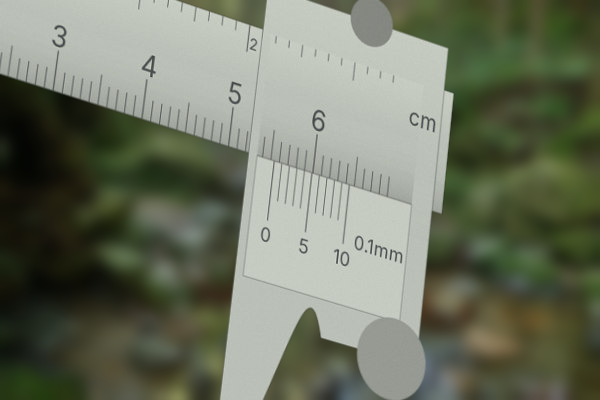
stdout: mm 55.4
